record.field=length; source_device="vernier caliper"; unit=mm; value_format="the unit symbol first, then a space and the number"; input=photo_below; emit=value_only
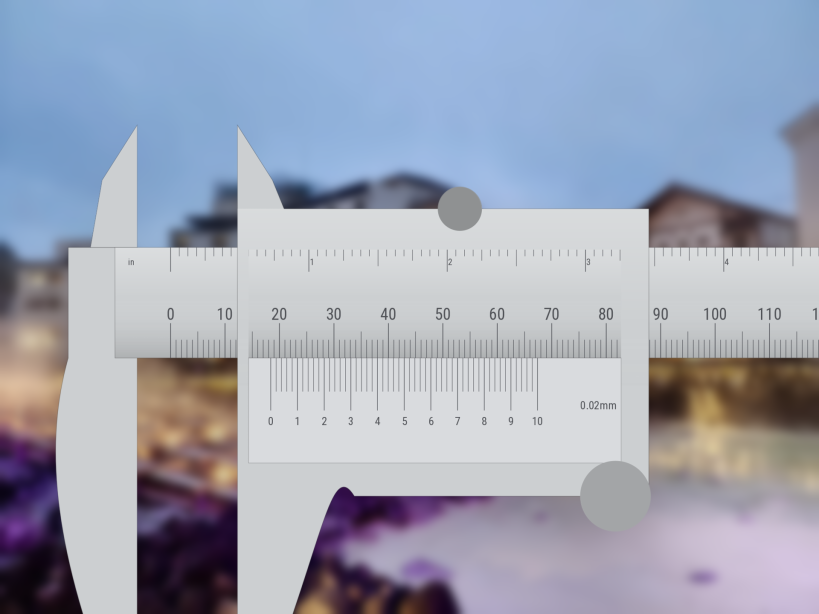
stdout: mm 18.4
